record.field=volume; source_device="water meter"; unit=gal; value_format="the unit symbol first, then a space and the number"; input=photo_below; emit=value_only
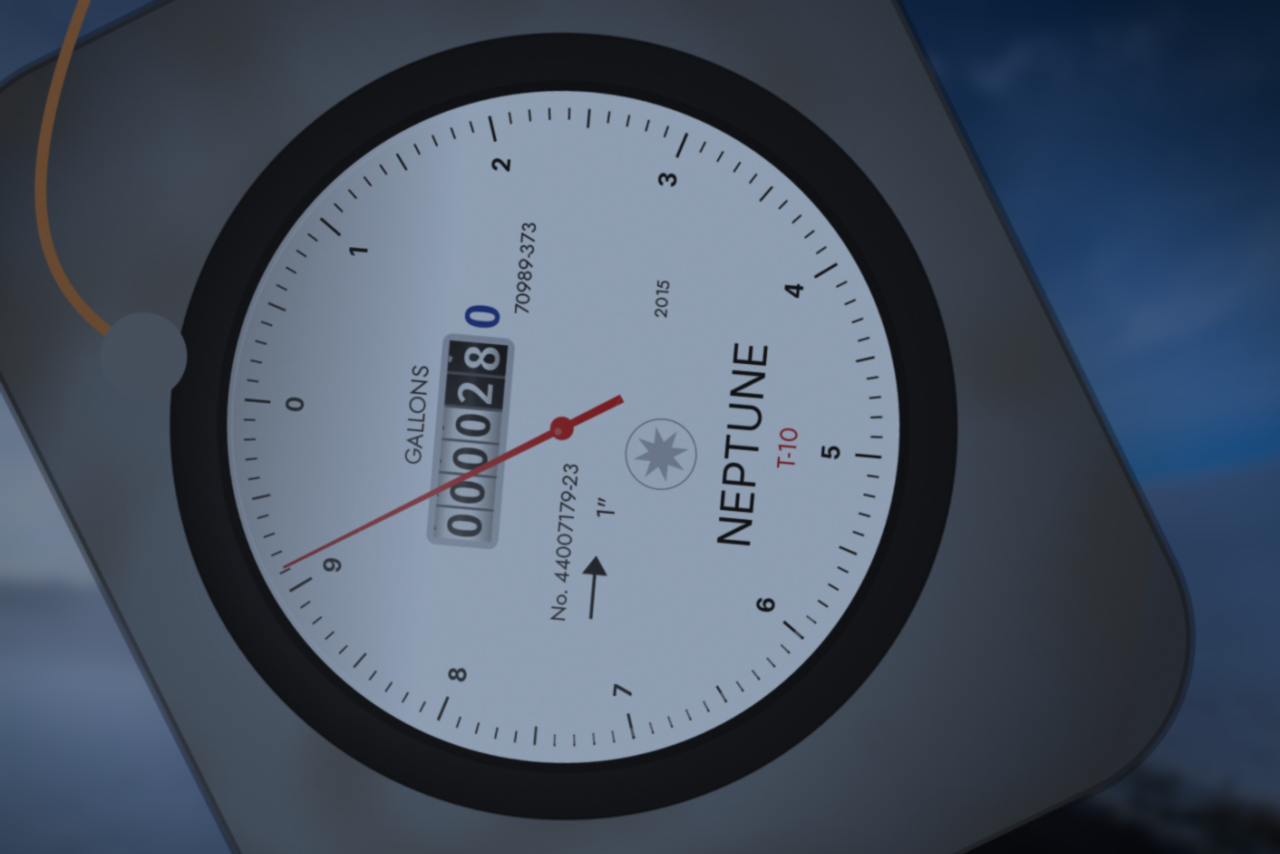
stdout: gal 279.1
